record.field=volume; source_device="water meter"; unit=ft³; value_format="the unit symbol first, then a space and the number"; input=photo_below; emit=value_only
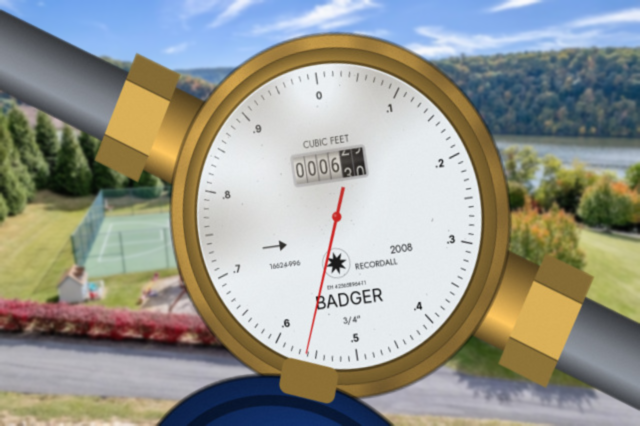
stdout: ft³ 629.56
